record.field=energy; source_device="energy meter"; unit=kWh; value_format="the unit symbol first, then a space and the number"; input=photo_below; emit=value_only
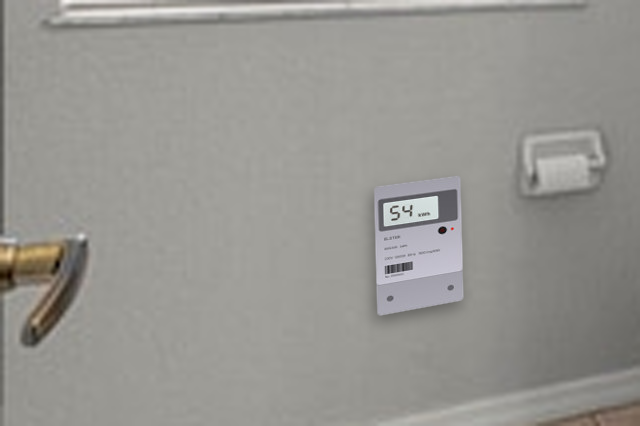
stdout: kWh 54
